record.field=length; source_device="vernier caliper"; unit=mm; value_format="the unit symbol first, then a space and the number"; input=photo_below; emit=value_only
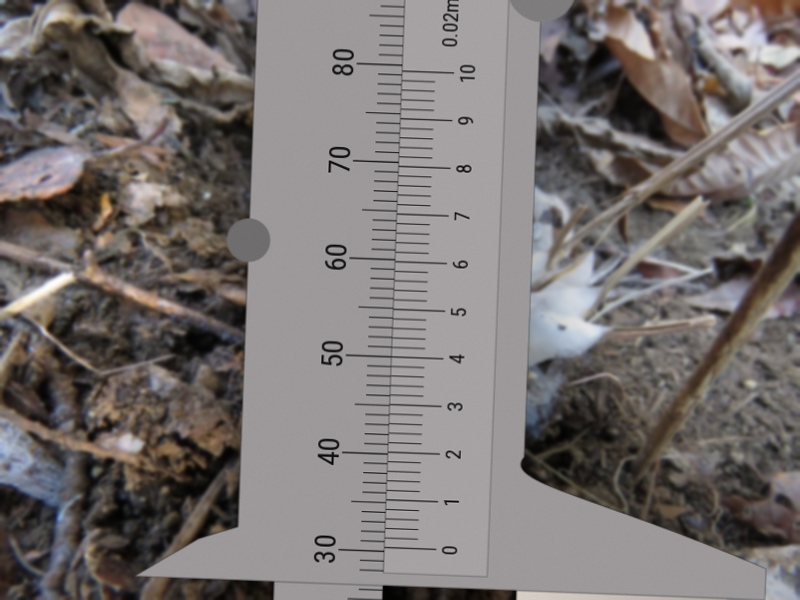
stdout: mm 30.4
